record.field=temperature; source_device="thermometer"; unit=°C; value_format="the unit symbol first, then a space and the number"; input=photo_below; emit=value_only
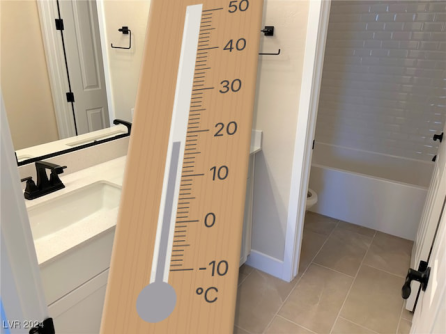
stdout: °C 18
